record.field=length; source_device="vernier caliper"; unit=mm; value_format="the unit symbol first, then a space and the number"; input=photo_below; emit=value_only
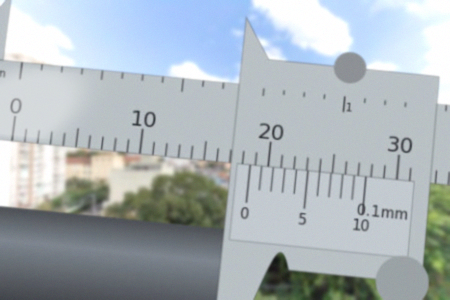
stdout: mm 18.6
